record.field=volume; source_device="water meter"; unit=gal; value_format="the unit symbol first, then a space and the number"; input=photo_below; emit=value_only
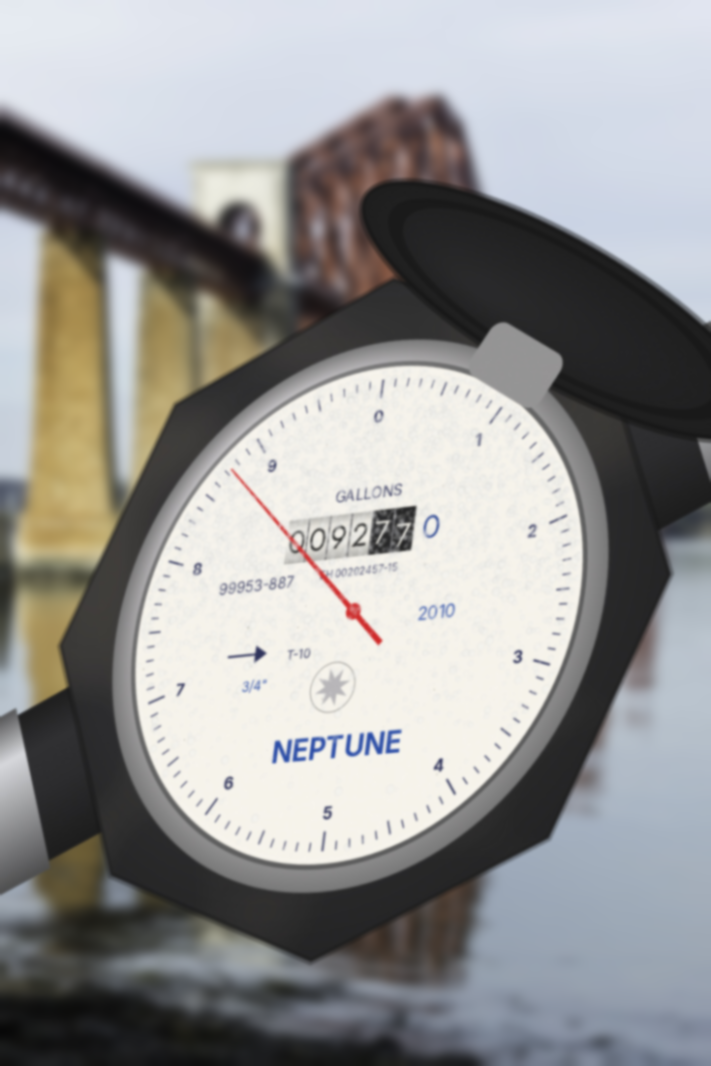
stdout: gal 92768.7
